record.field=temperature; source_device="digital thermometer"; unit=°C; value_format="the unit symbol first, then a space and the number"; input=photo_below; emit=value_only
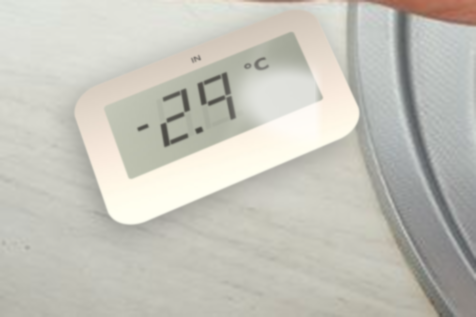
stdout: °C -2.9
